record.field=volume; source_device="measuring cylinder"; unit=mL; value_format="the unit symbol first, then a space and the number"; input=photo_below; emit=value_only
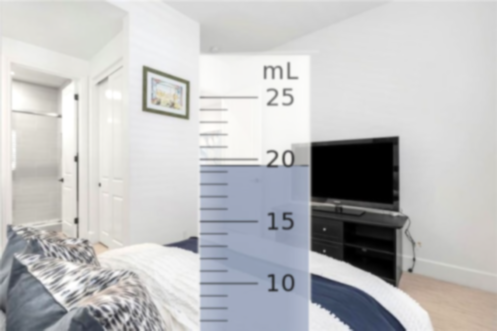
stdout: mL 19.5
